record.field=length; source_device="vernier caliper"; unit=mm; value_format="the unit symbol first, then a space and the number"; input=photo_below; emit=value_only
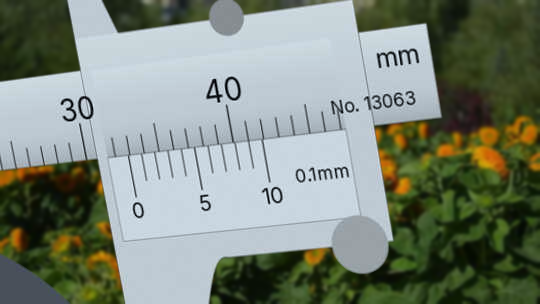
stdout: mm 32.9
